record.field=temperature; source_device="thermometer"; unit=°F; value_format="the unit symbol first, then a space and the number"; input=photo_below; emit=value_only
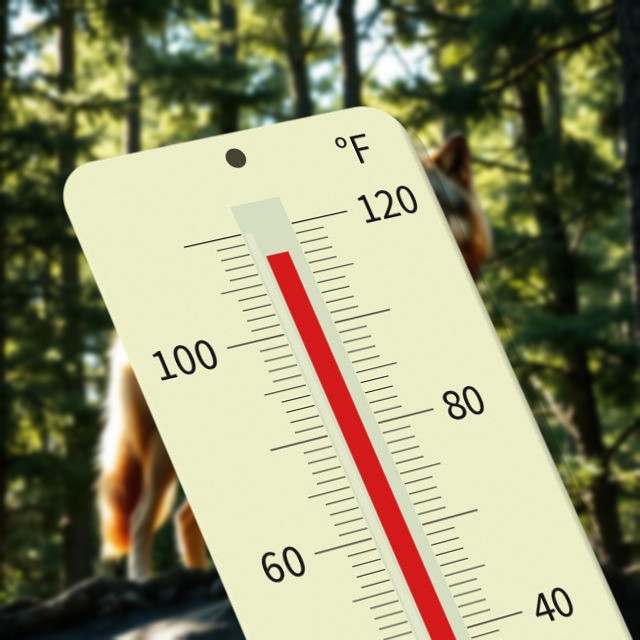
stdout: °F 115
